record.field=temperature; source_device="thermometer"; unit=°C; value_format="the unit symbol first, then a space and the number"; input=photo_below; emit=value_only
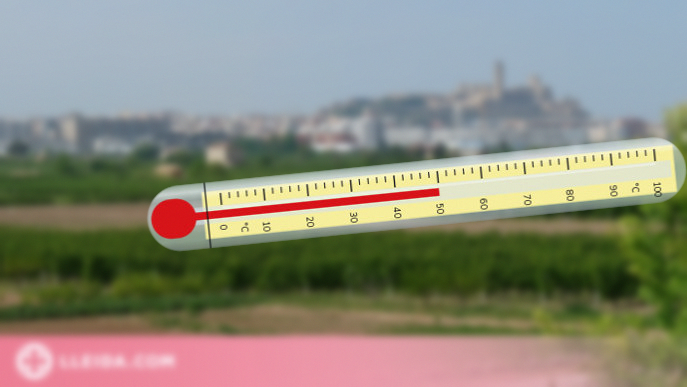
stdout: °C 50
